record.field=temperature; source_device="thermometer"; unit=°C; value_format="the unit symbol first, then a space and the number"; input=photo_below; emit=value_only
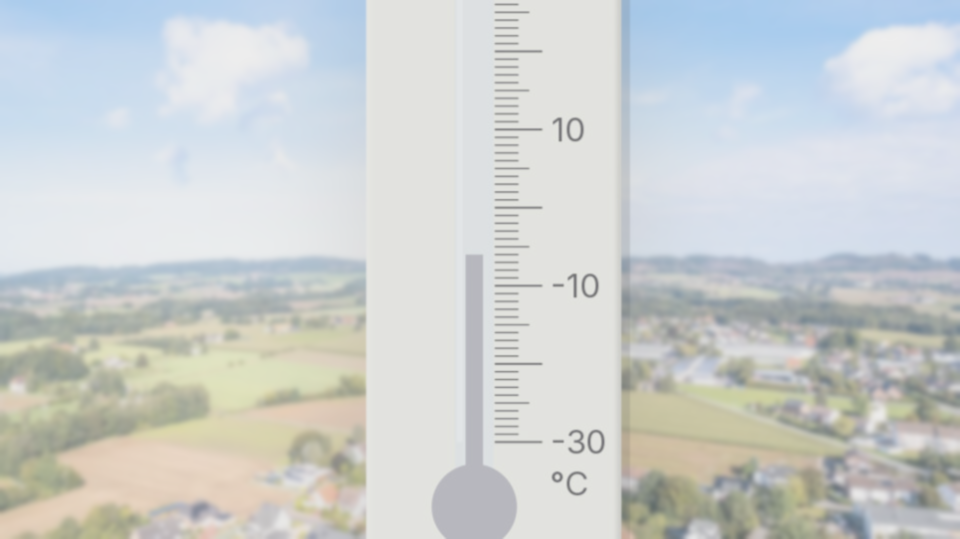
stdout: °C -6
